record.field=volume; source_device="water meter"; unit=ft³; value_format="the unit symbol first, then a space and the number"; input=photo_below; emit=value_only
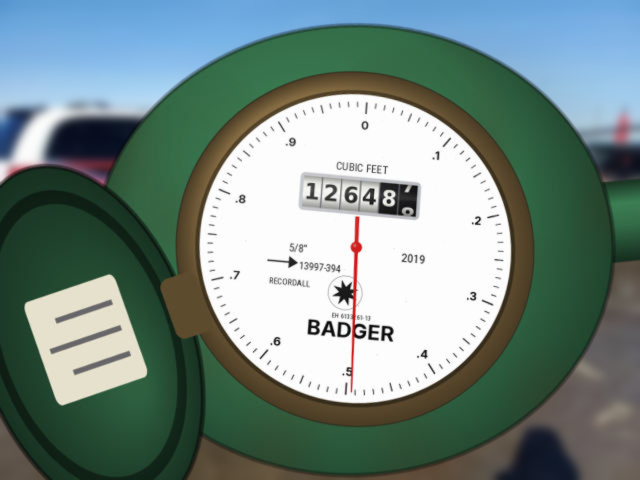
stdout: ft³ 126487.49
